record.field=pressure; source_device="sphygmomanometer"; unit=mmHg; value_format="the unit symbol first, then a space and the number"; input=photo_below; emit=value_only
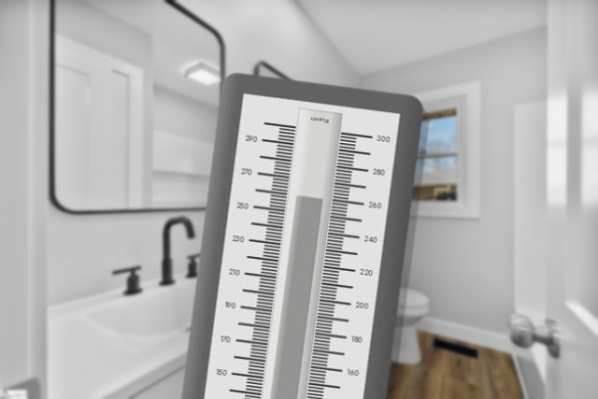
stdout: mmHg 260
